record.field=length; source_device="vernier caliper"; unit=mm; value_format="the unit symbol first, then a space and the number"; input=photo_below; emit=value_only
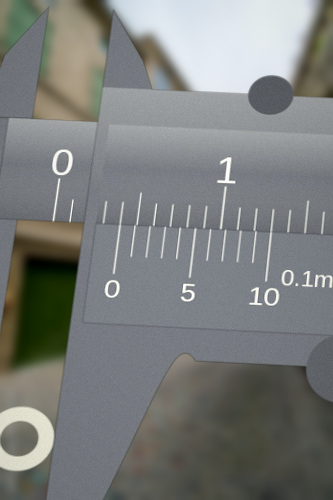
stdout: mm 4.0
